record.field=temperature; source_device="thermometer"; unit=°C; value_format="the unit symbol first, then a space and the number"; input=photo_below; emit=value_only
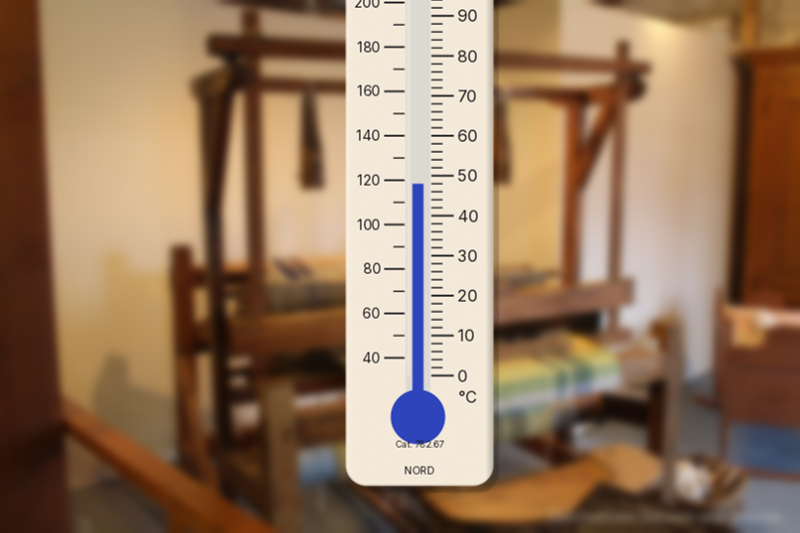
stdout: °C 48
